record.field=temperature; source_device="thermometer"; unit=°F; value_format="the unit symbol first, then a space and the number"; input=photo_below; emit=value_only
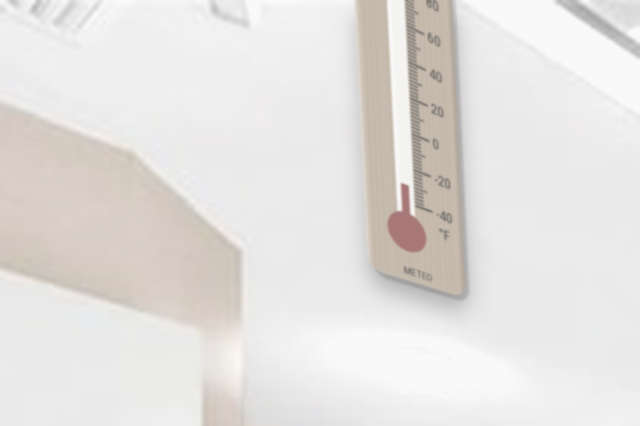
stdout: °F -30
